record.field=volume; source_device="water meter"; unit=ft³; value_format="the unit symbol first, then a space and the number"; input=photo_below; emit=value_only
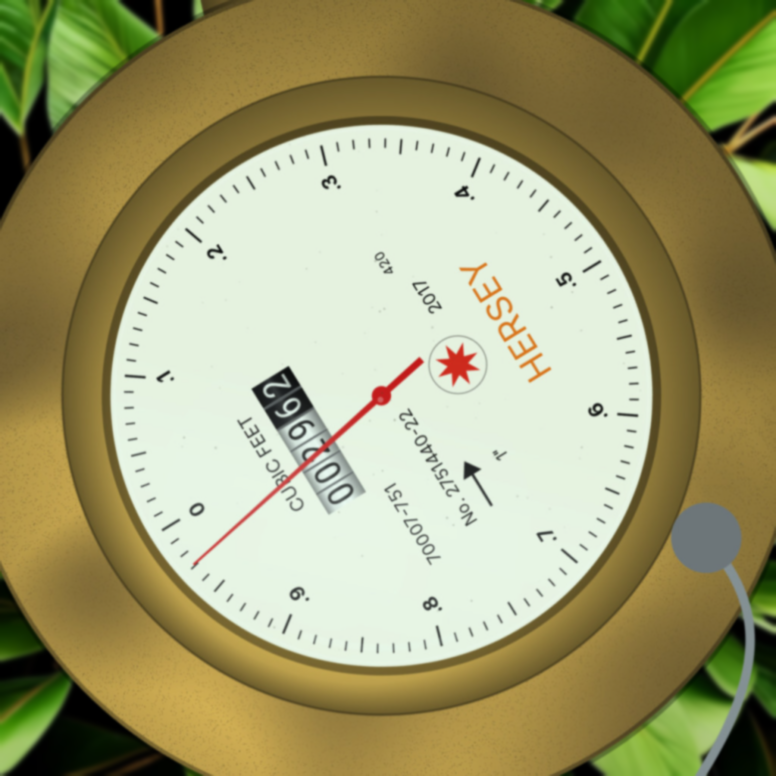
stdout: ft³ 2961.97
